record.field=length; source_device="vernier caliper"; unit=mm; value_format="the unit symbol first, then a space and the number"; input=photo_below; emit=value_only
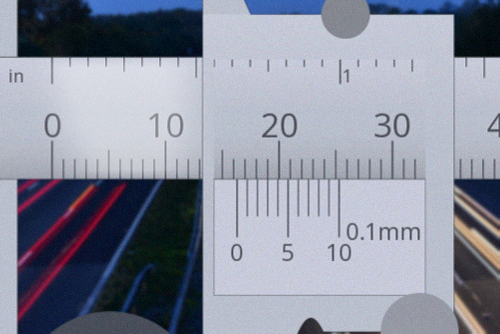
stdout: mm 16.3
